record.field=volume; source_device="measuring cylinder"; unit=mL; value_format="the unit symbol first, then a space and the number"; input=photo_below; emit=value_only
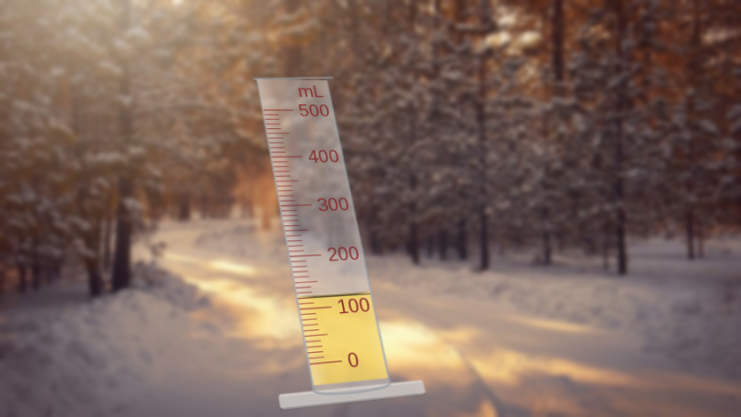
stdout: mL 120
